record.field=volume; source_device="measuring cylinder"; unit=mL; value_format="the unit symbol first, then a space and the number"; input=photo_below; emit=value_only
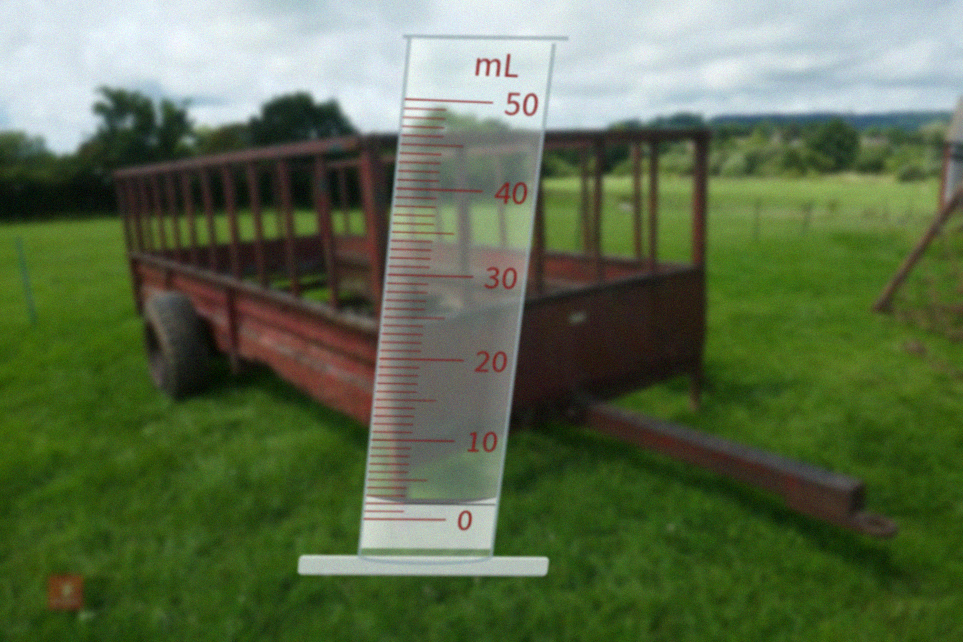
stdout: mL 2
